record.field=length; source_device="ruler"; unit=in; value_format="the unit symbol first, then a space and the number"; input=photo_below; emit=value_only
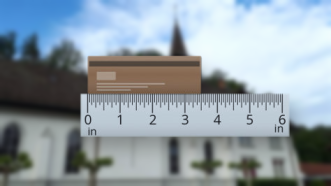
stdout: in 3.5
